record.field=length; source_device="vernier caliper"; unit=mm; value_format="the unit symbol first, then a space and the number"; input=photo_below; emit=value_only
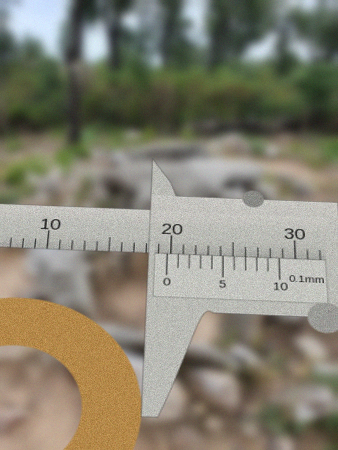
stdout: mm 19.7
